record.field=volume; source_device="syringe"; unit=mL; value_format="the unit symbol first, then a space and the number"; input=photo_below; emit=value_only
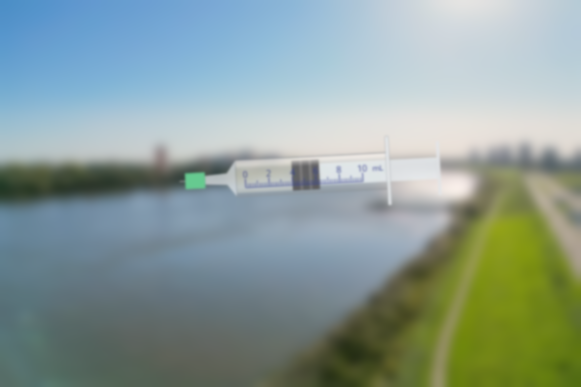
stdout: mL 4
